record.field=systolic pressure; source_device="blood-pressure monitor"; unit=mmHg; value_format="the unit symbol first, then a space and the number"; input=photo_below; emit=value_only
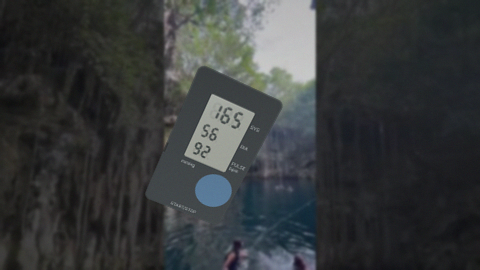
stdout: mmHg 165
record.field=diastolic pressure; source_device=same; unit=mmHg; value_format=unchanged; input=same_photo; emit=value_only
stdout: mmHg 56
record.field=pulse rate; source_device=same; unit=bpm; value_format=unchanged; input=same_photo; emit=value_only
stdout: bpm 92
